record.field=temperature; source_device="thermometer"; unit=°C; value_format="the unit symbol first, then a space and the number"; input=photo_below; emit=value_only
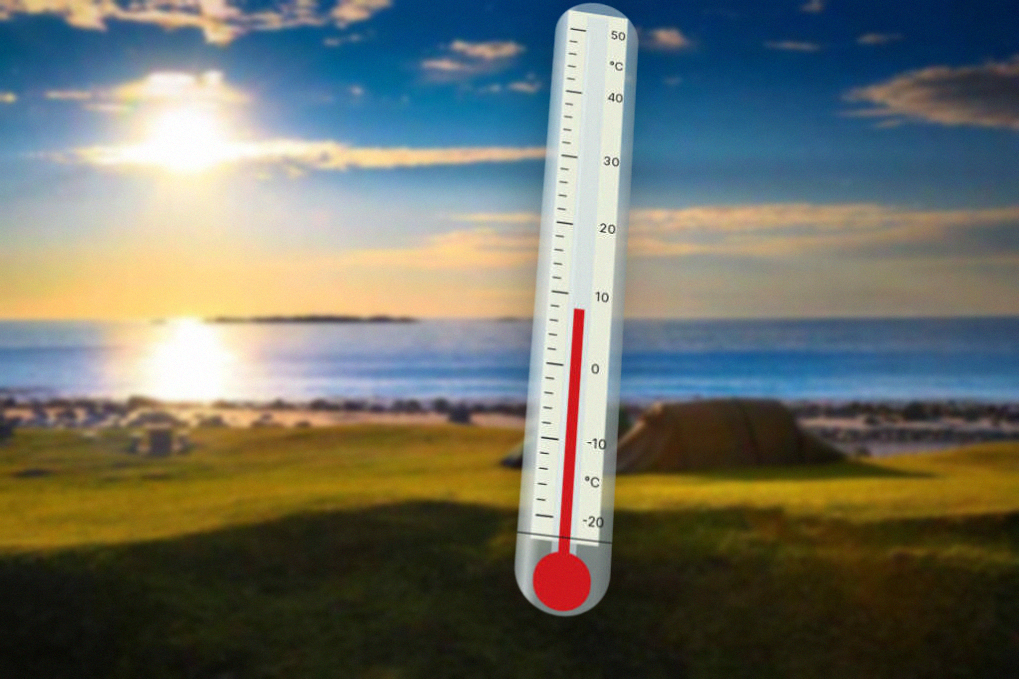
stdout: °C 8
